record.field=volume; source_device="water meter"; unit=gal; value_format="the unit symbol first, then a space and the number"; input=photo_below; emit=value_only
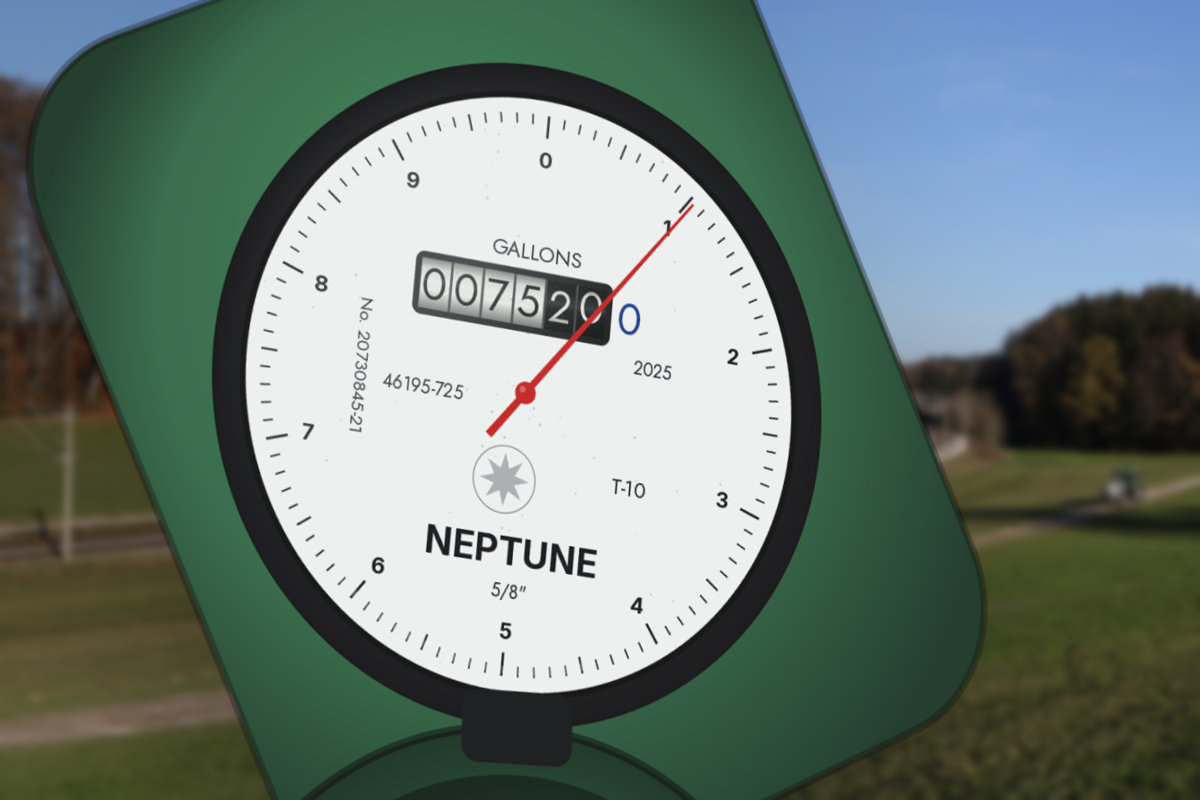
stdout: gal 75201.0
